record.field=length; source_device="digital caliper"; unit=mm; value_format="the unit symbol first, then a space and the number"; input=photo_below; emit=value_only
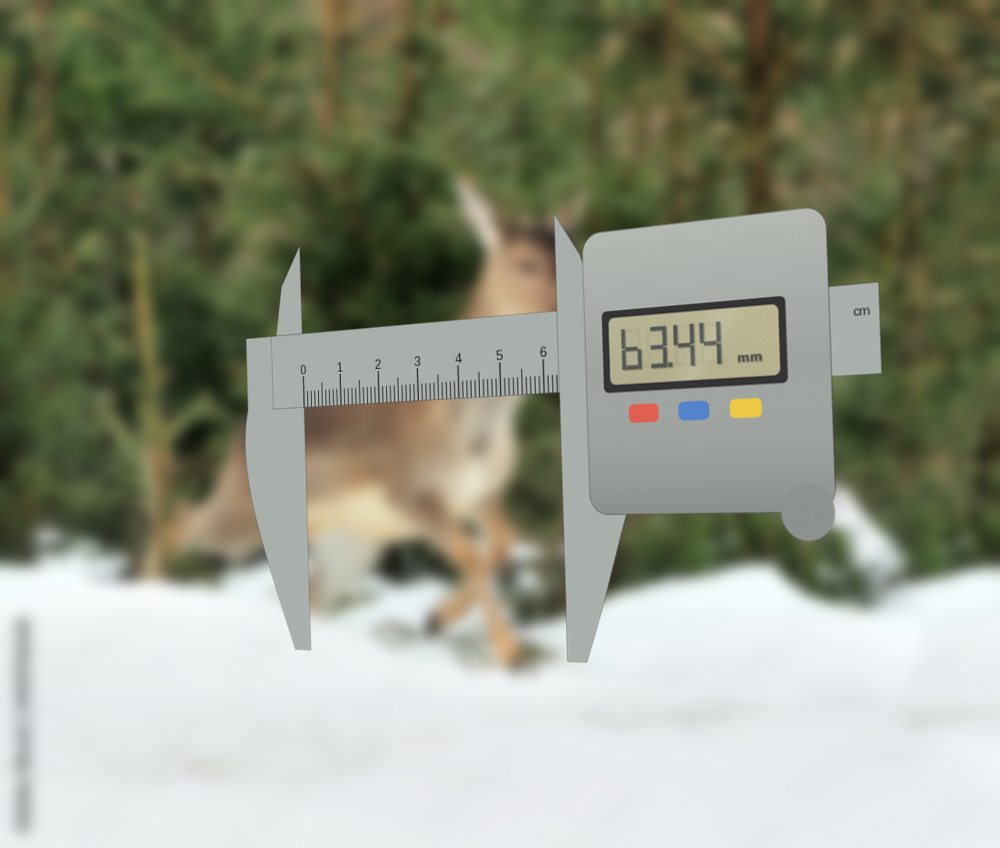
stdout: mm 63.44
